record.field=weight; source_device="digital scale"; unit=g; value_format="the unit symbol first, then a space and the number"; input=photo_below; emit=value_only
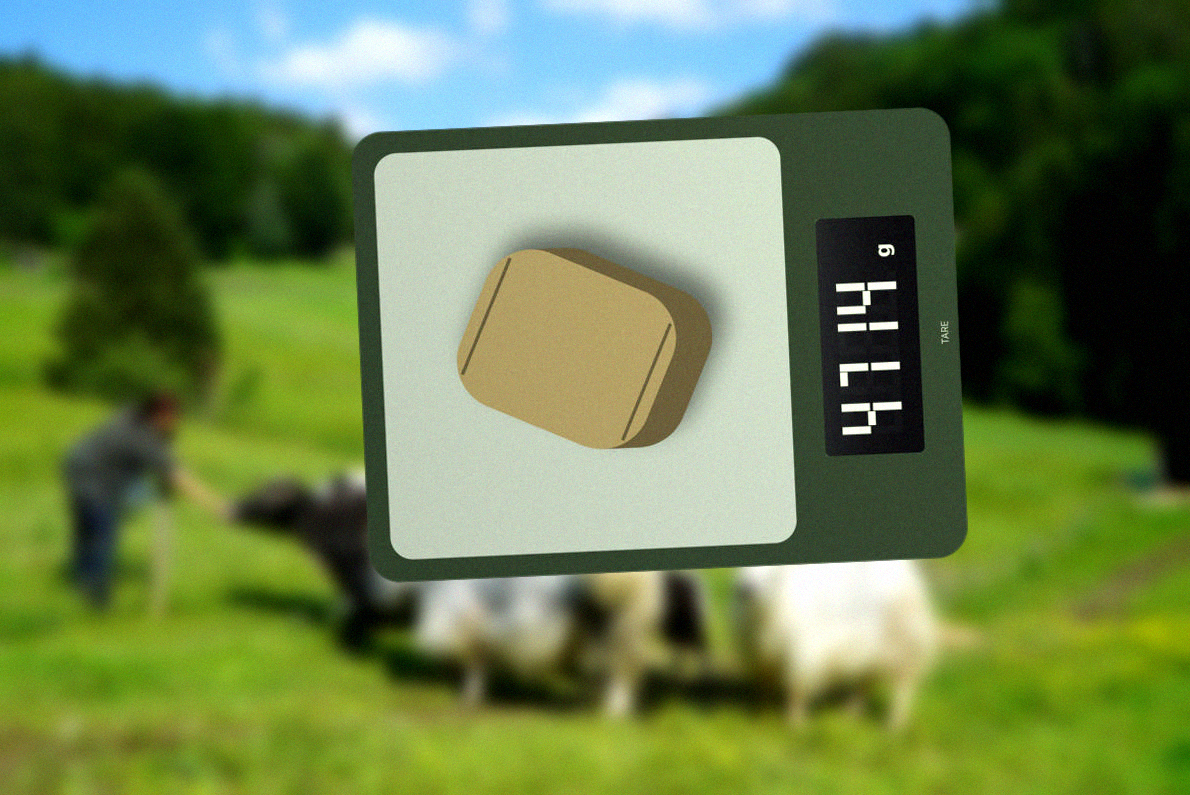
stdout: g 4714
